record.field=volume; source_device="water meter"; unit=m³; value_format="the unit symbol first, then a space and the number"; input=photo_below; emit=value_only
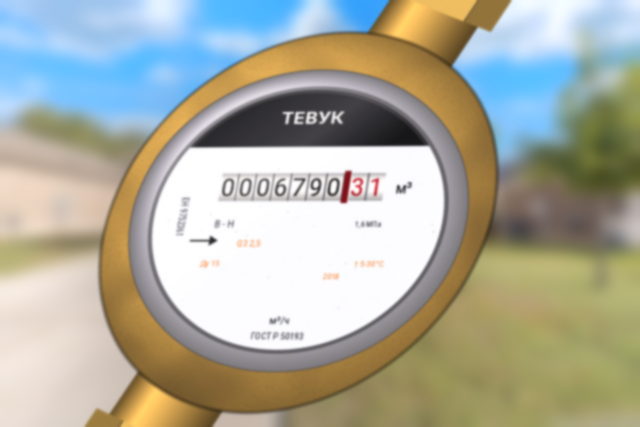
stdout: m³ 6790.31
